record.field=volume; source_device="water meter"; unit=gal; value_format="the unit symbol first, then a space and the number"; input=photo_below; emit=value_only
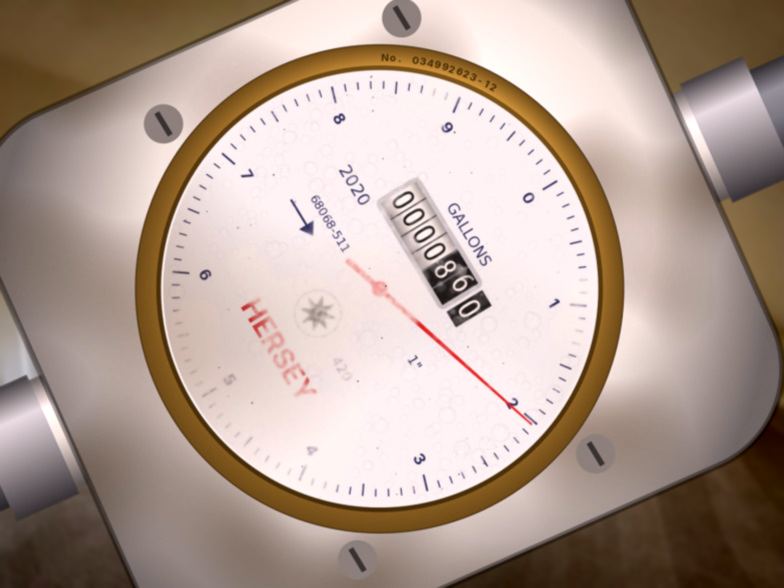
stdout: gal 862.0
